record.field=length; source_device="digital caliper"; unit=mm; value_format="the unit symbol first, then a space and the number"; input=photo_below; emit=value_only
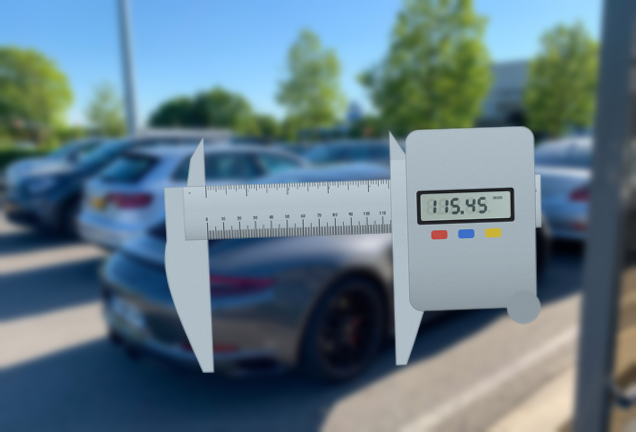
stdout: mm 115.45
